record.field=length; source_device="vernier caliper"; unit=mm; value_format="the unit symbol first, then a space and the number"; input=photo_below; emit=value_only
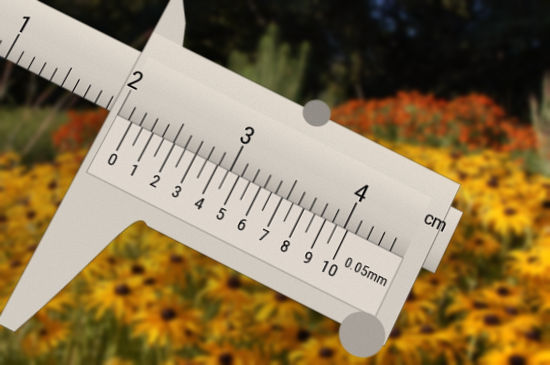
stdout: mm 21.3
